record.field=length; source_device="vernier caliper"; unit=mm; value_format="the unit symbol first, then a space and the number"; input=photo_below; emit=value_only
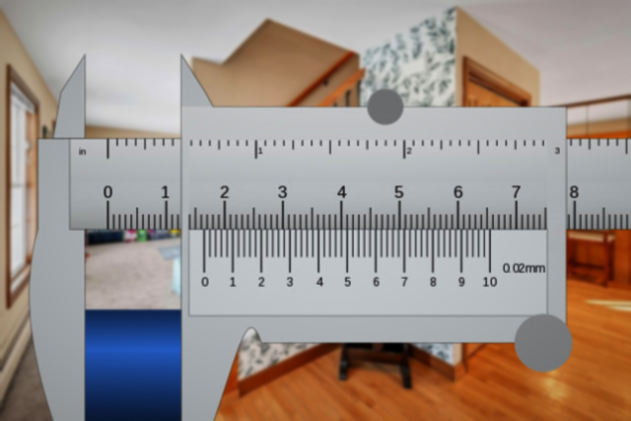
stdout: mm 16.5
